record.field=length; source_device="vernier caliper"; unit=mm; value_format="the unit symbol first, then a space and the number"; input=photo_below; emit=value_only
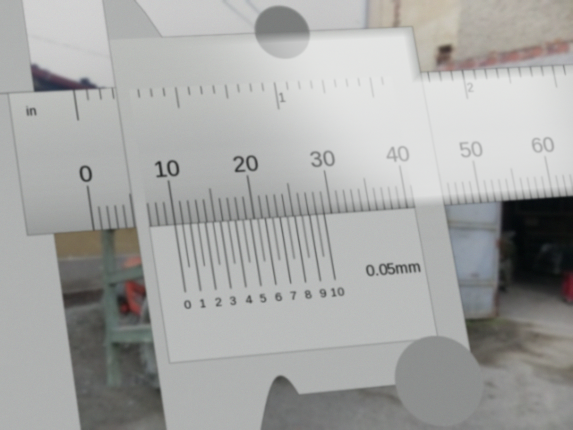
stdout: mm 10.0
